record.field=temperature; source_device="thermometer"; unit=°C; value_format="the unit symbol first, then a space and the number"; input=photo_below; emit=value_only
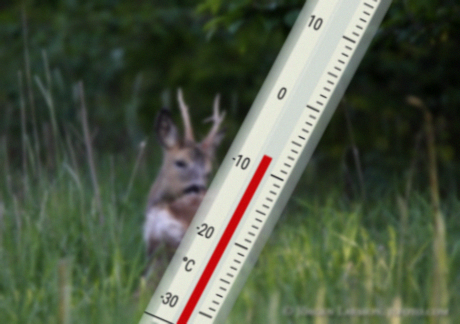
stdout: °C -8
